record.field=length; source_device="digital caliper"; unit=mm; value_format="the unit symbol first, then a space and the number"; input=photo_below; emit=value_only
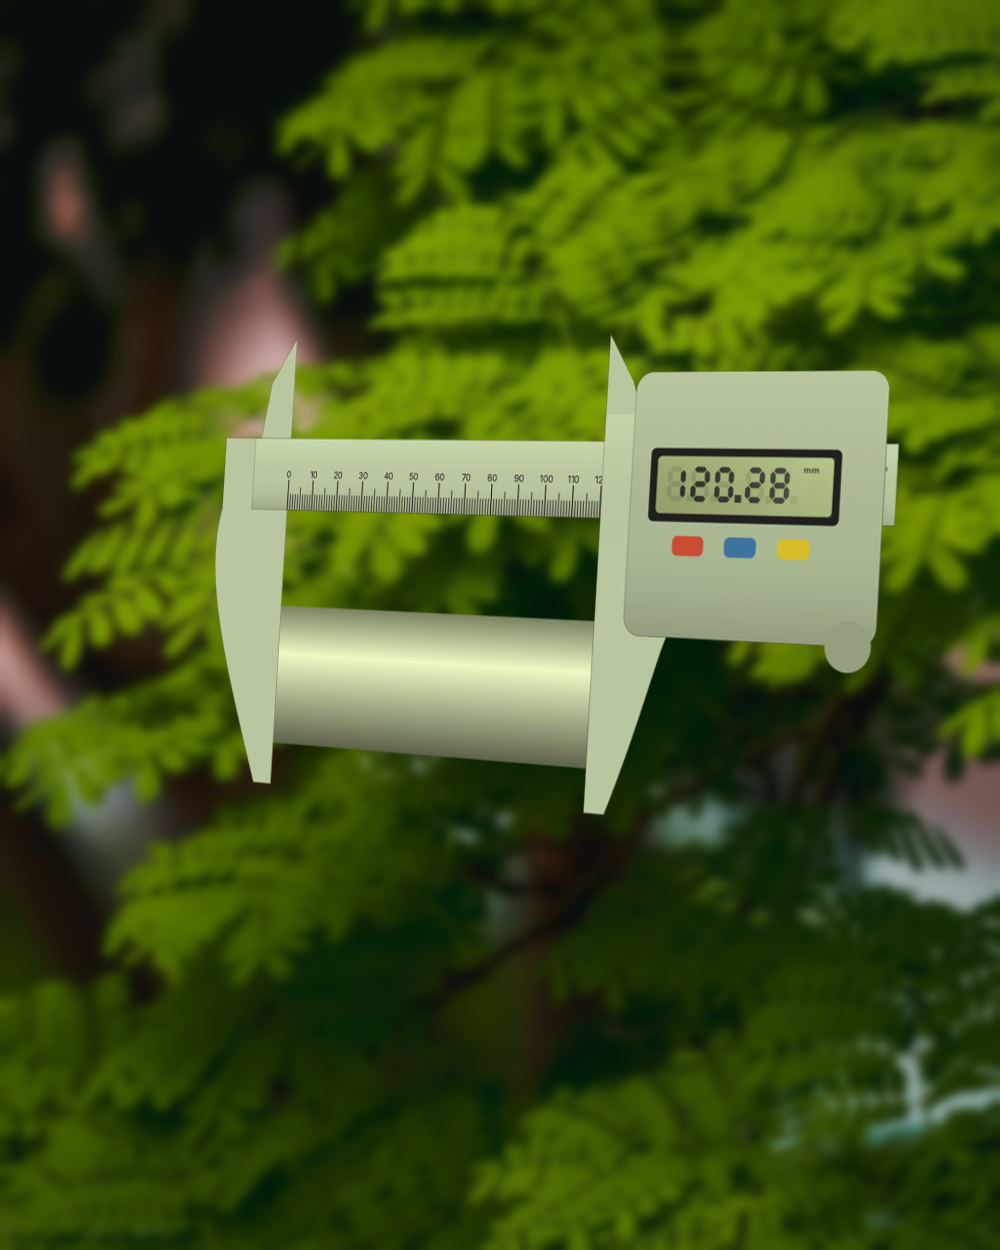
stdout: mm 120.28
